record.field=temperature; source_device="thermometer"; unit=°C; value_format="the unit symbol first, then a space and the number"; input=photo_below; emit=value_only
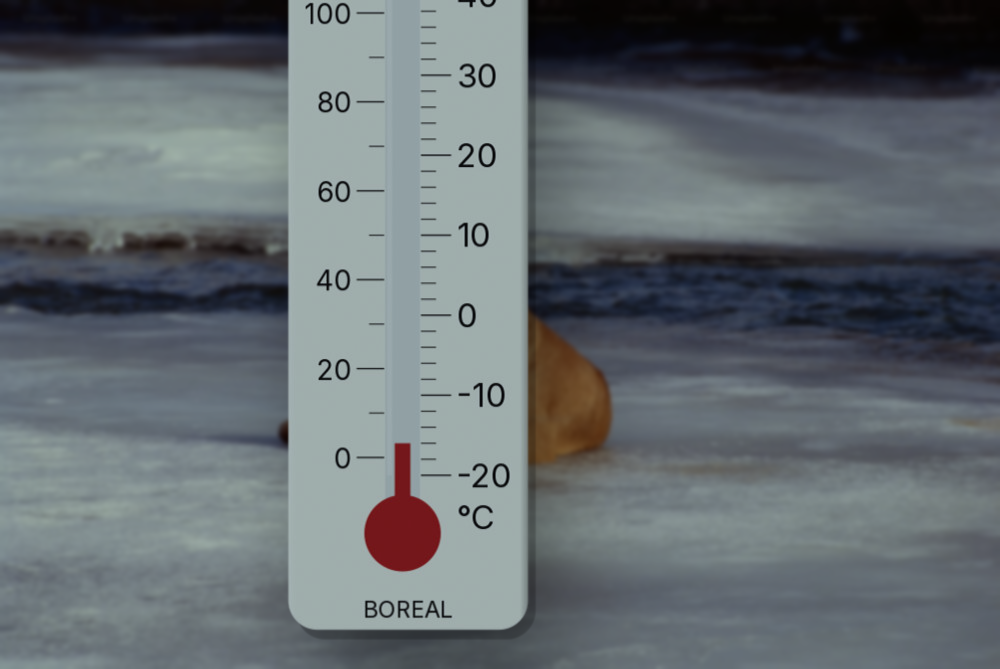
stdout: °C -16
